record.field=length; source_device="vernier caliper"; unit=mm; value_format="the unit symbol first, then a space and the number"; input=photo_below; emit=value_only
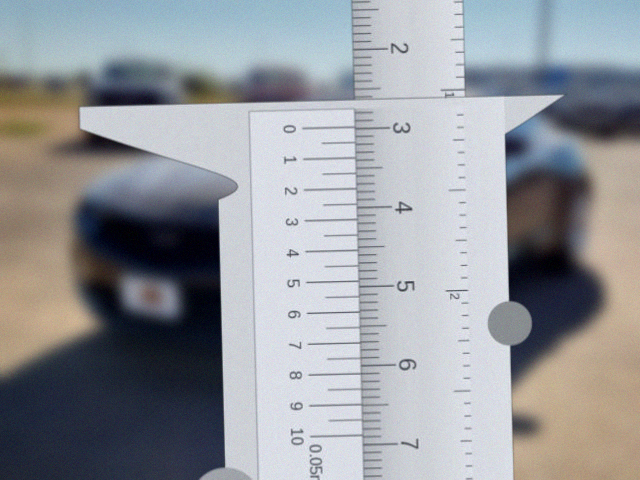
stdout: mm 29.8
